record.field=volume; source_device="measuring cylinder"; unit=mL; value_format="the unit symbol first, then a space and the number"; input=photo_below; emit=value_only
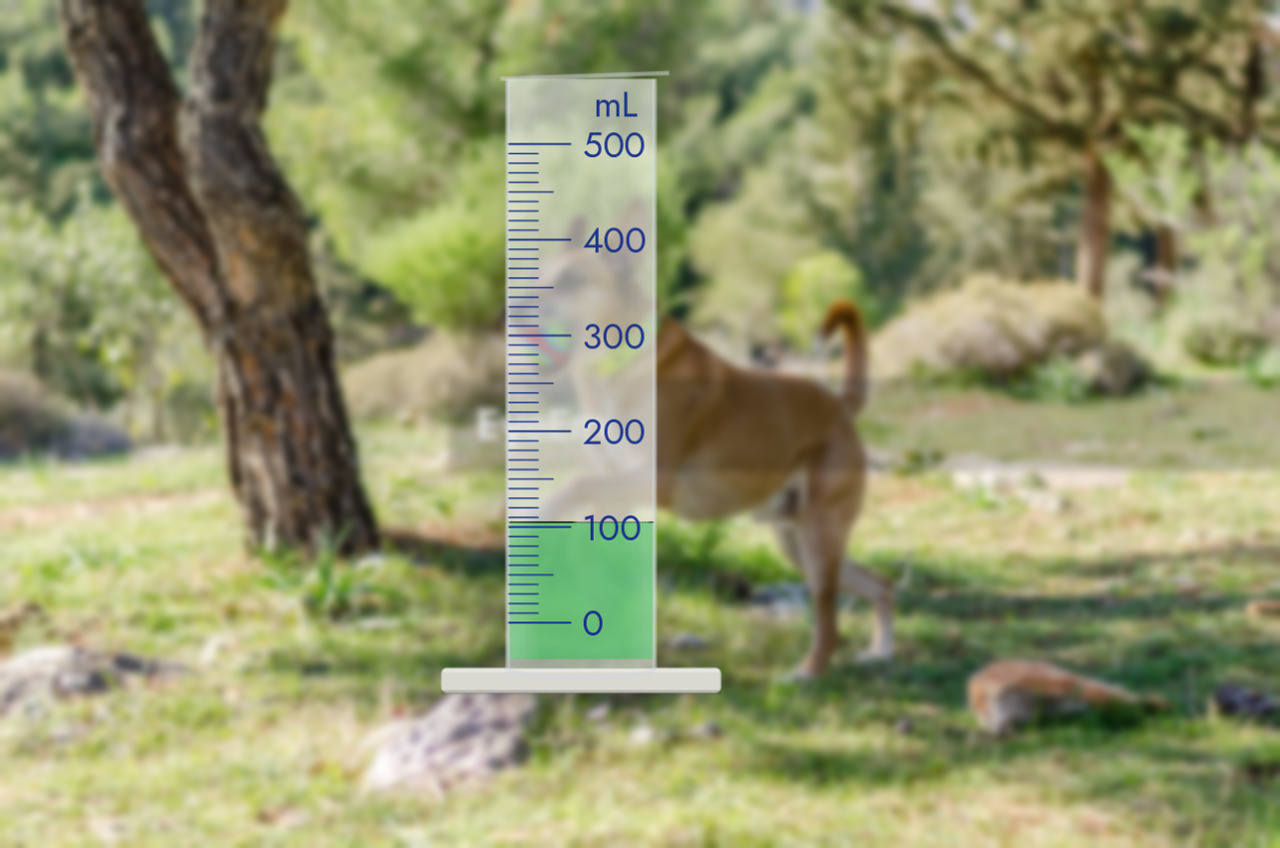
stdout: mL 105
